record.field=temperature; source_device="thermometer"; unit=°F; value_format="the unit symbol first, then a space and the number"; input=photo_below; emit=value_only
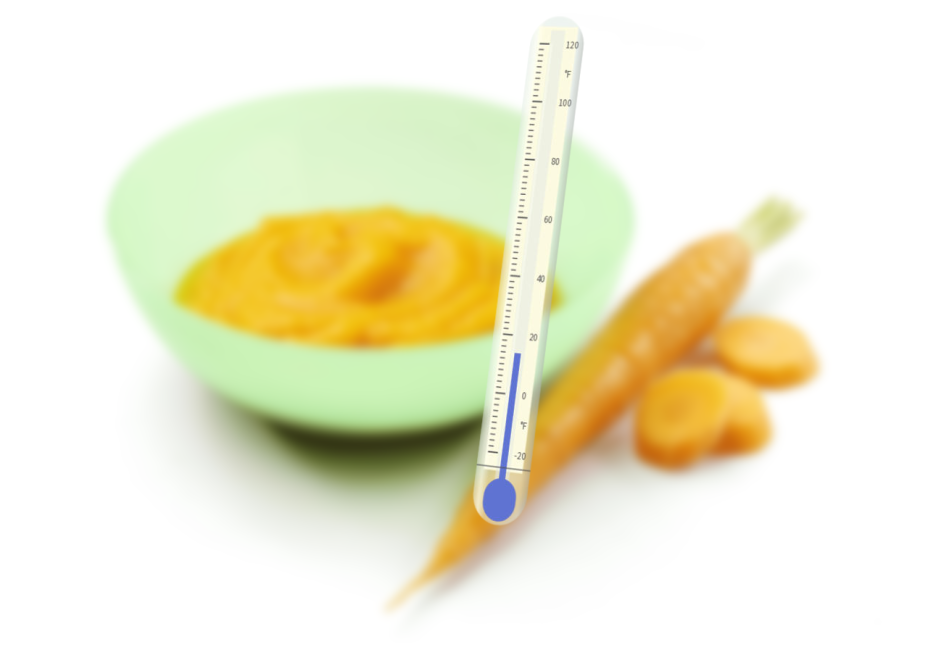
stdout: °F 14
